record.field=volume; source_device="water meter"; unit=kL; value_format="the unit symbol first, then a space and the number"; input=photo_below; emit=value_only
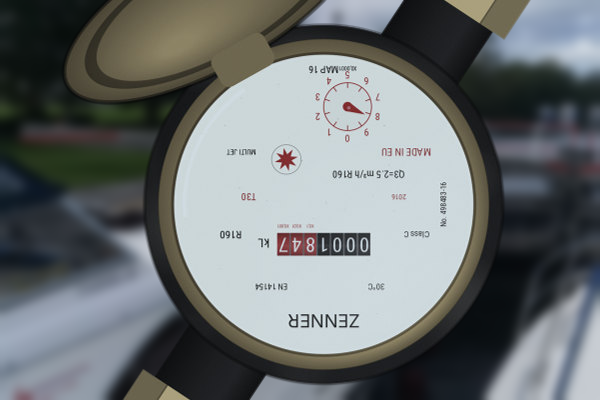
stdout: kL 1.8478
